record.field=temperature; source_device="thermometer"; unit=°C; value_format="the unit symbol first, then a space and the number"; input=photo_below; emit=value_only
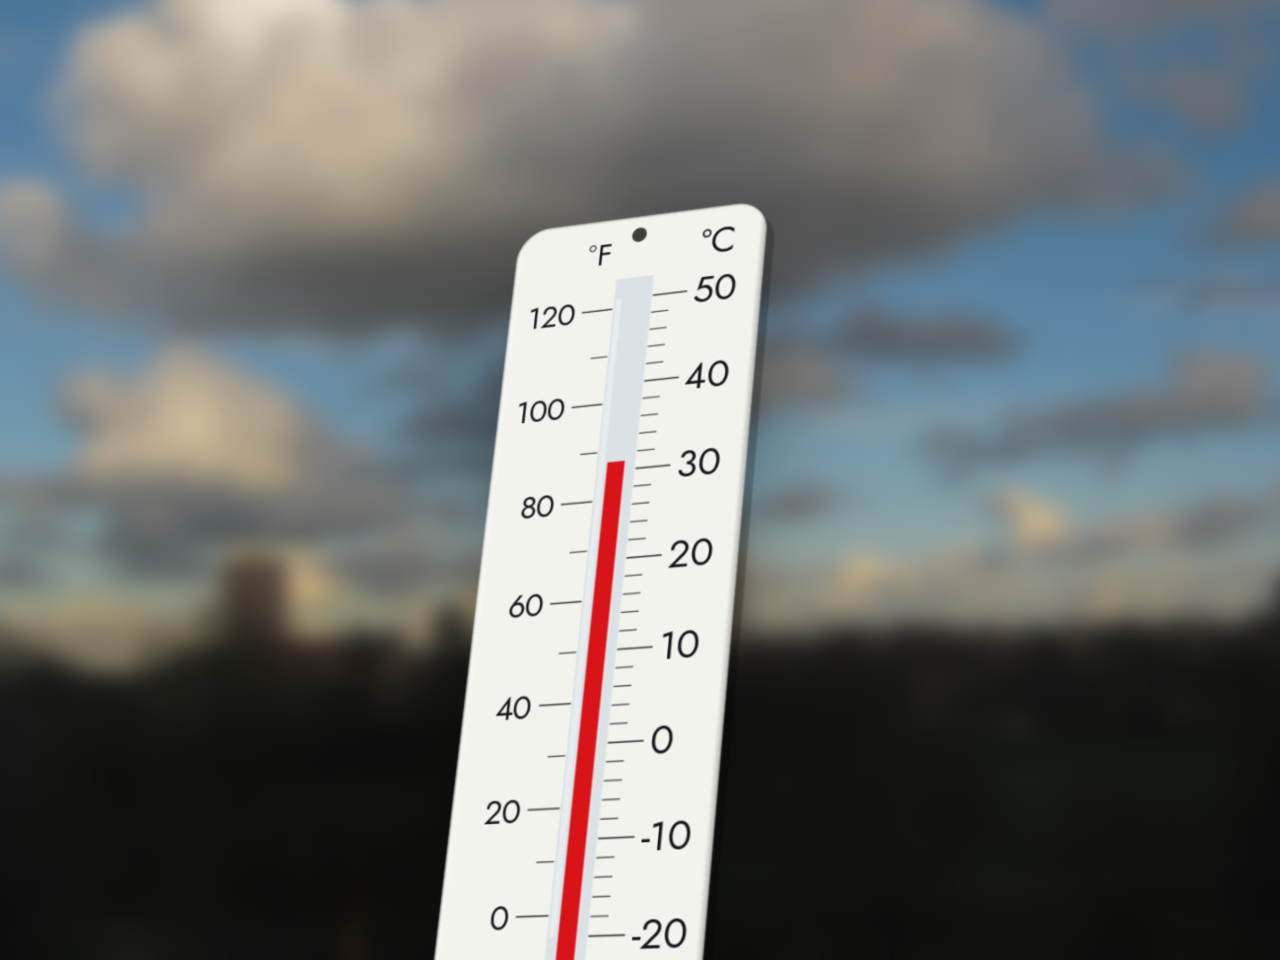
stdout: °C 31
